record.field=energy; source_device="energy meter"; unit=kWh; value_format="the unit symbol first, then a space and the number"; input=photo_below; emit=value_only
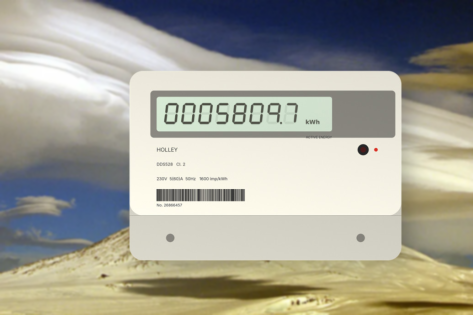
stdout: kWh 5809.7
